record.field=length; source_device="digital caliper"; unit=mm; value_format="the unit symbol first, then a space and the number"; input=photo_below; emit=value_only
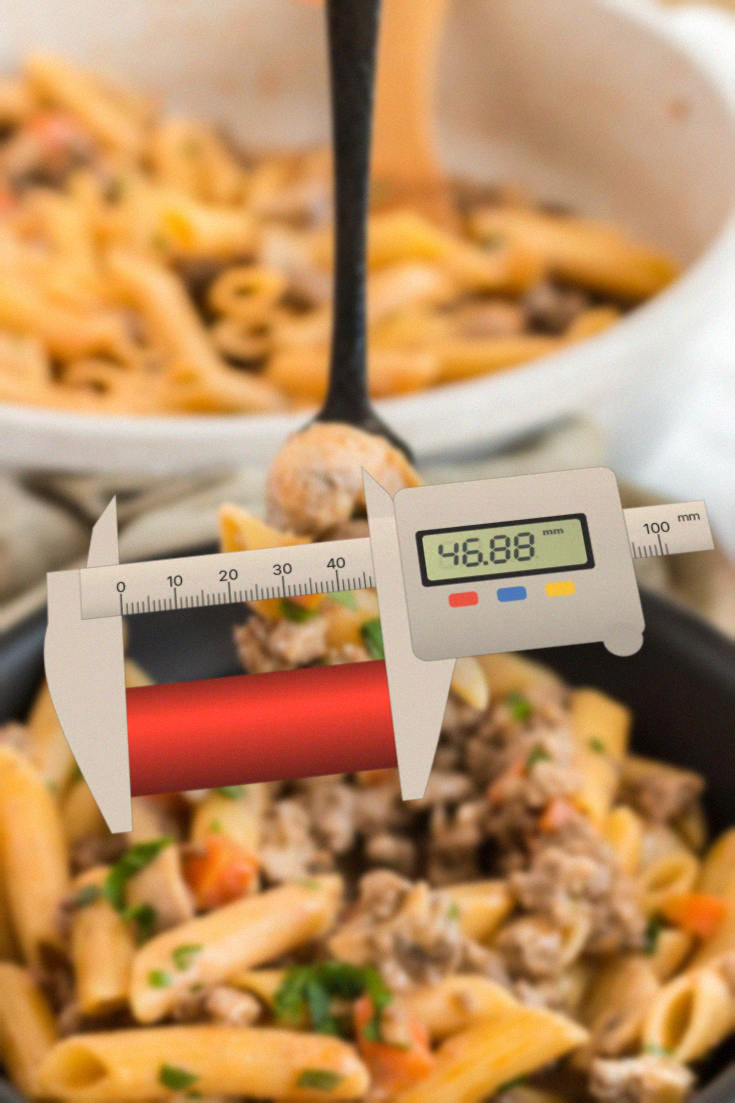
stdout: mm 46.88
